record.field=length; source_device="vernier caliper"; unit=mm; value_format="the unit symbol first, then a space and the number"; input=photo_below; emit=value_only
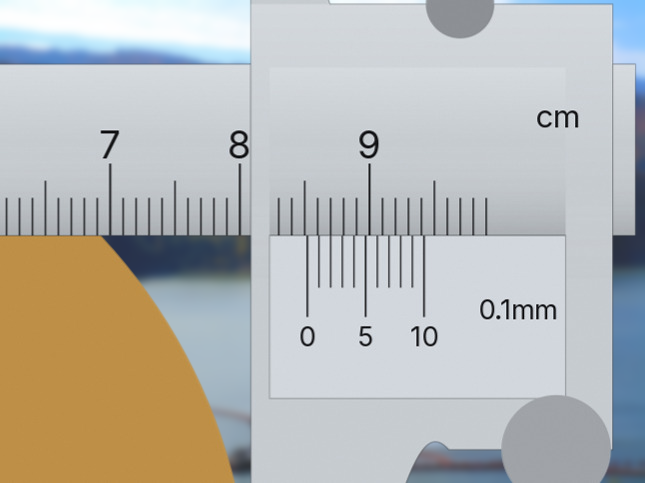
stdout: mm 85.2
